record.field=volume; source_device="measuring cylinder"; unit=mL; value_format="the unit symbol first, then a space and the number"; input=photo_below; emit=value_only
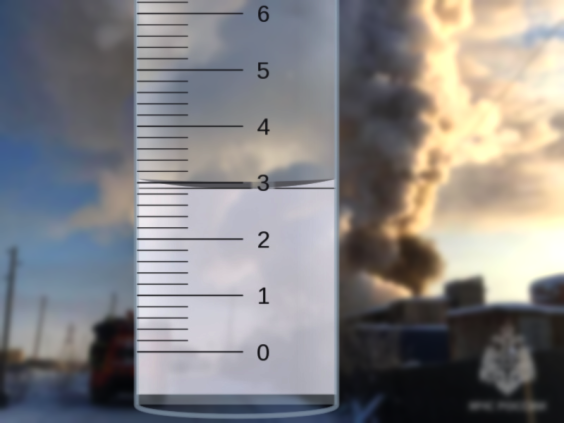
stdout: mL 2.9
